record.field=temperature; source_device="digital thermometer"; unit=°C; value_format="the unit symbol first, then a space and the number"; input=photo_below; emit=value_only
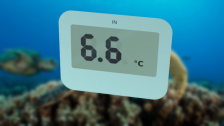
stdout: °C 6.6
